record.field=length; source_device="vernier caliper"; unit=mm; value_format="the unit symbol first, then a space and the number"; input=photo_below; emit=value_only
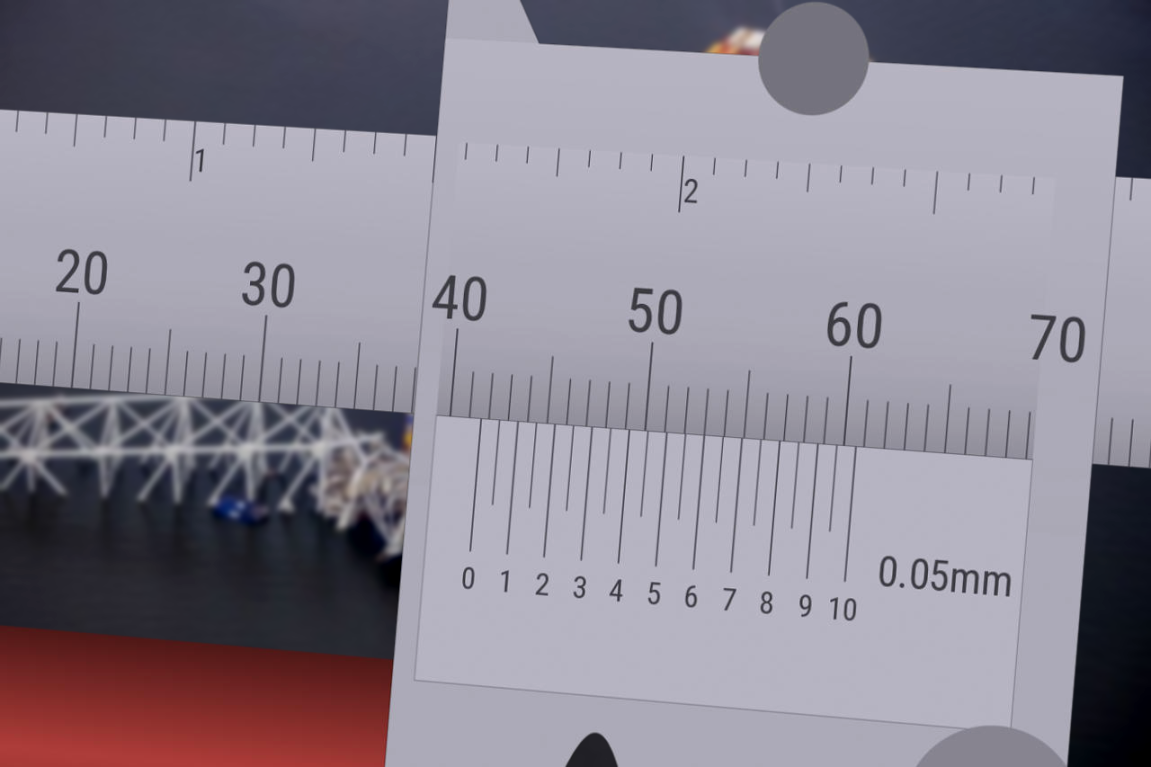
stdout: mm 41.6
